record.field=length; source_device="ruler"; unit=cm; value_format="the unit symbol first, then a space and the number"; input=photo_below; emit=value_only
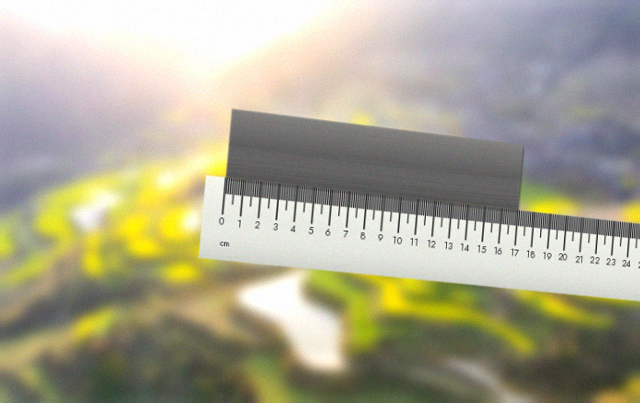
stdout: cm 17
